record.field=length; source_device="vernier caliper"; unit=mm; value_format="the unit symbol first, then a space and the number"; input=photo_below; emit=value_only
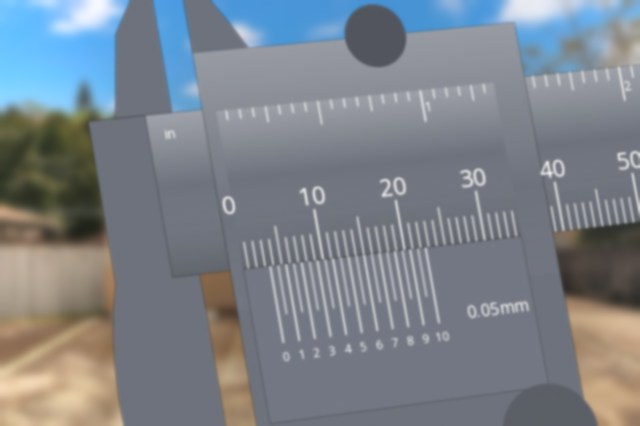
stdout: mm 3.6
